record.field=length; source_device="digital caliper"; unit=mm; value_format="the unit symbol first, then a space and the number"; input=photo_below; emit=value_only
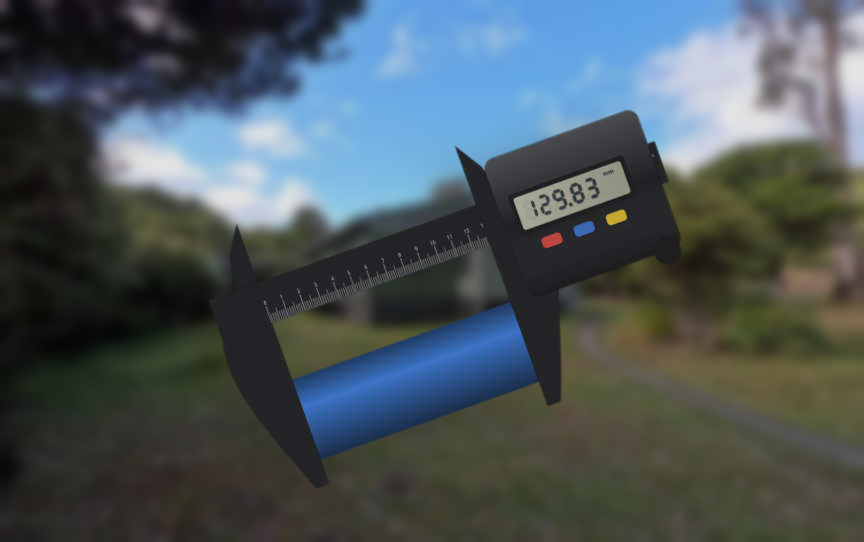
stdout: mm 129.83
